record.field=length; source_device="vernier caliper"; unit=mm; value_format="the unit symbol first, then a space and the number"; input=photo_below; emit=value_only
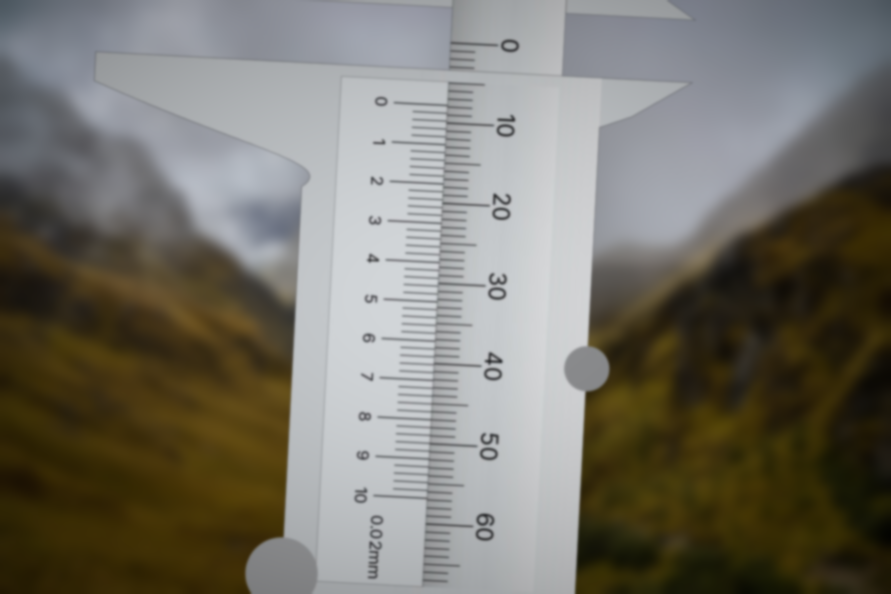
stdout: mm 7.8
